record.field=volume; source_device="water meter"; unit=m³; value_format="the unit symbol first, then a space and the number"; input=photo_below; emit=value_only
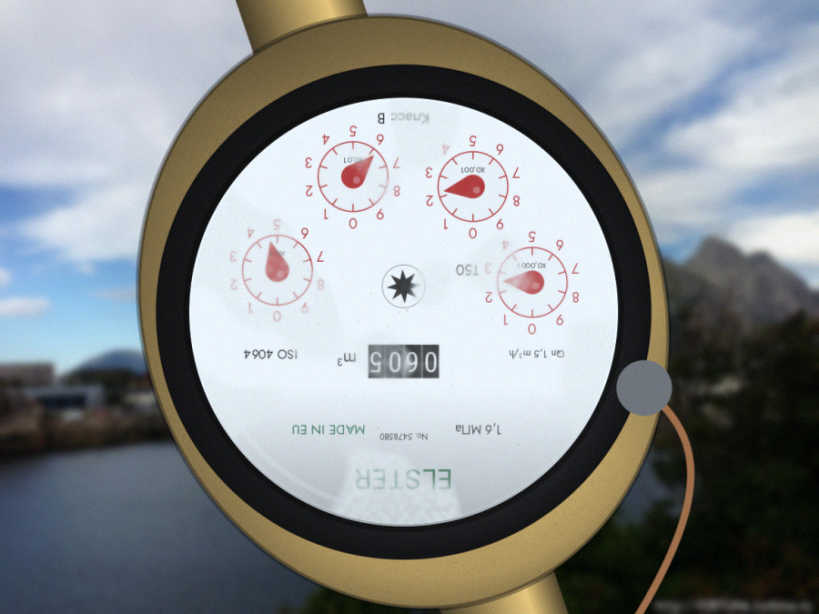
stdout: m³ 605.4622
